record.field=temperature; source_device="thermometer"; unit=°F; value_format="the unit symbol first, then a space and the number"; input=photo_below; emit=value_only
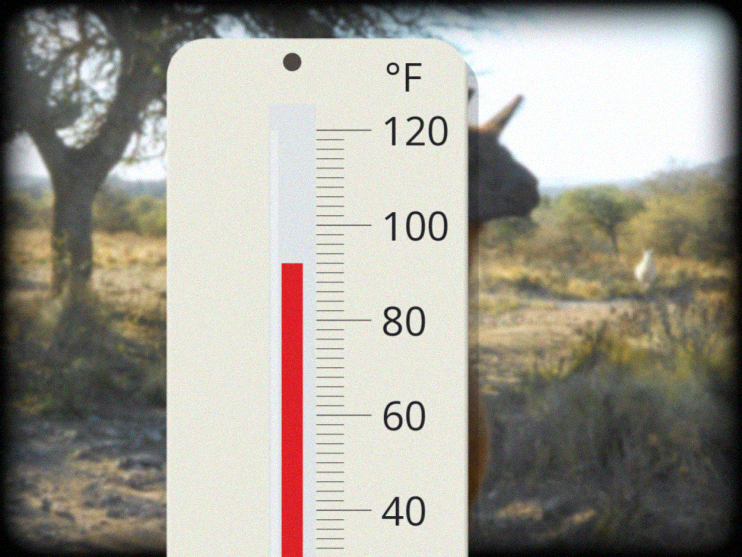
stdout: °F 92
